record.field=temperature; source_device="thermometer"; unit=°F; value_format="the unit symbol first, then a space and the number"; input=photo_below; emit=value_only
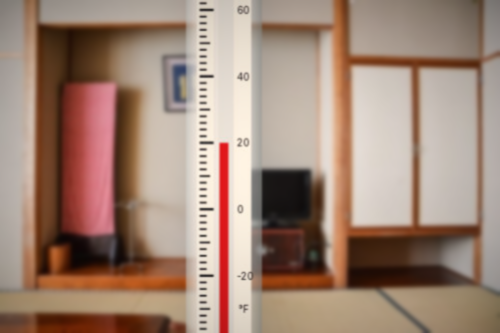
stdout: °F 20
